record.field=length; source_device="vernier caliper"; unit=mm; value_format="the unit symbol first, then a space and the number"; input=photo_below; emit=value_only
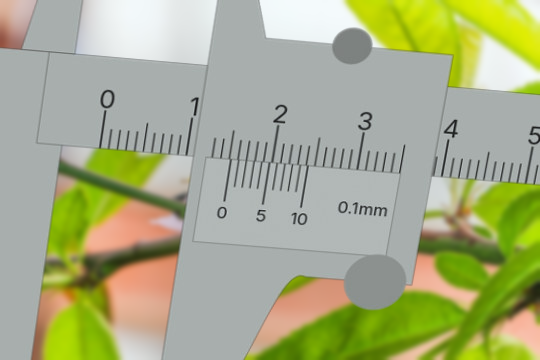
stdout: mm 15.2
